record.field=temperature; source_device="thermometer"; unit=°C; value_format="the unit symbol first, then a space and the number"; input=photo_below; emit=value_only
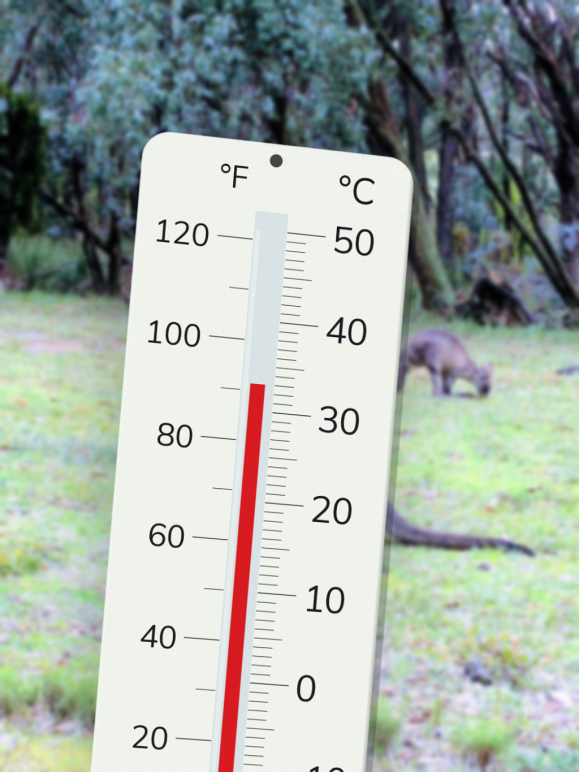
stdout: °C 33
